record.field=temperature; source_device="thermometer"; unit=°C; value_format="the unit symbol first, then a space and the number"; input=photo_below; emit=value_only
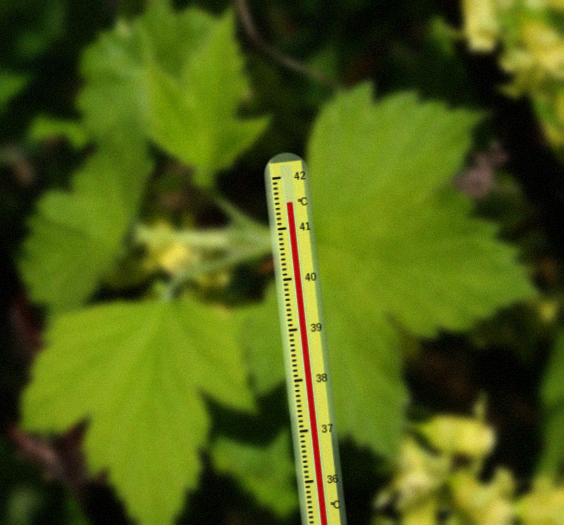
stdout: °C 41.5
